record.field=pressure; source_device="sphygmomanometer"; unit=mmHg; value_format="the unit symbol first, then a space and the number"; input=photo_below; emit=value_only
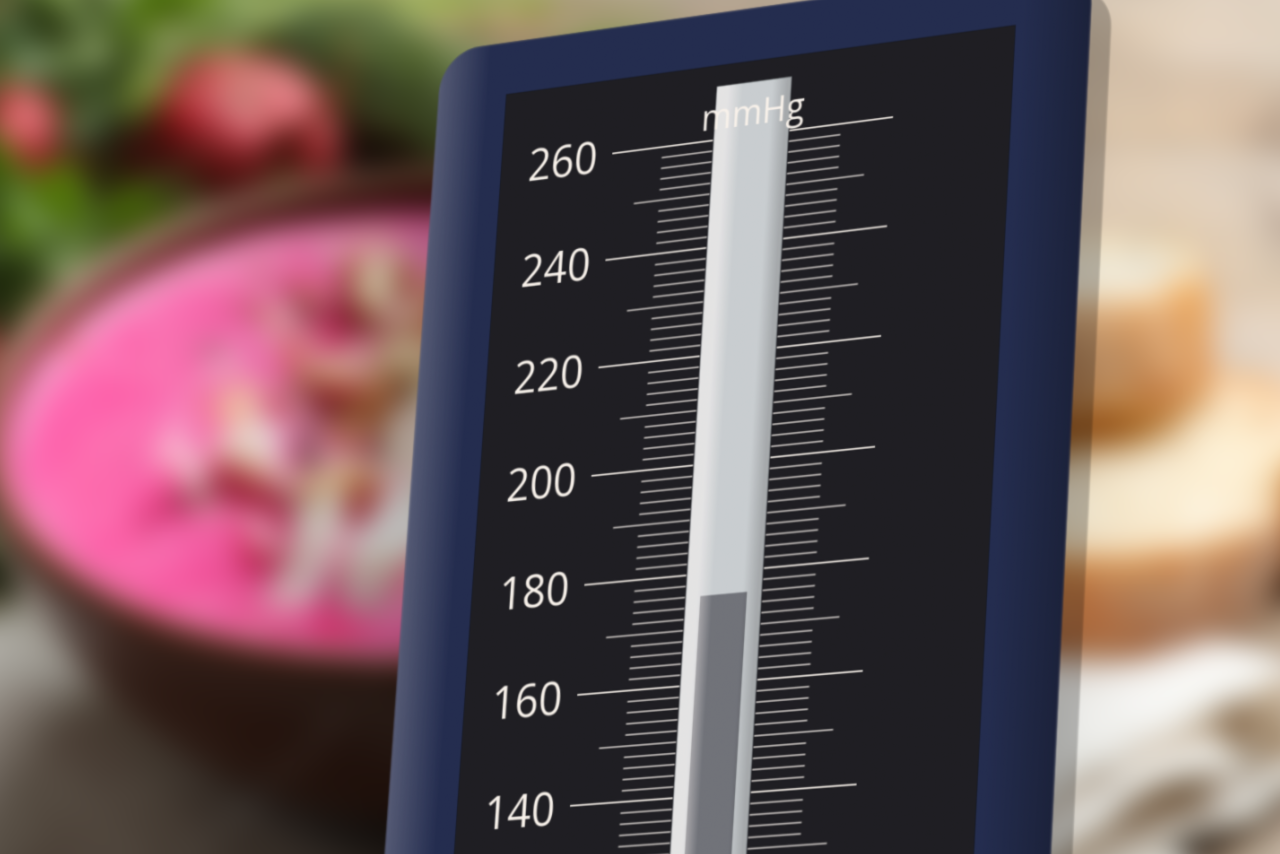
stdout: mmHg 176
